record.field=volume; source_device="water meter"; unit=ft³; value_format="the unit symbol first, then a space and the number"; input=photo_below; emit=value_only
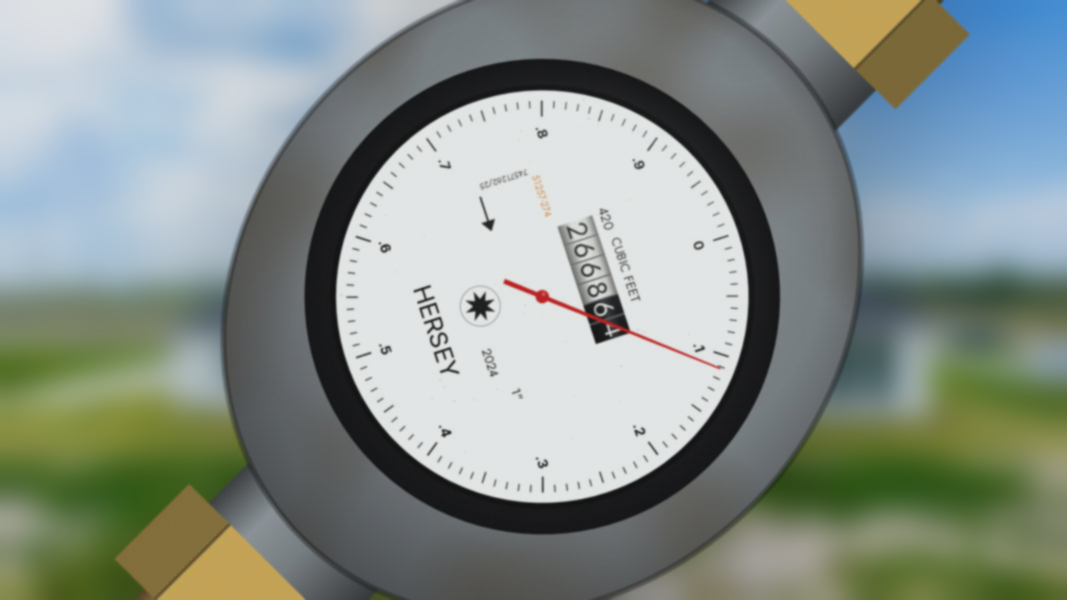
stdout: ft³ 266864.11
